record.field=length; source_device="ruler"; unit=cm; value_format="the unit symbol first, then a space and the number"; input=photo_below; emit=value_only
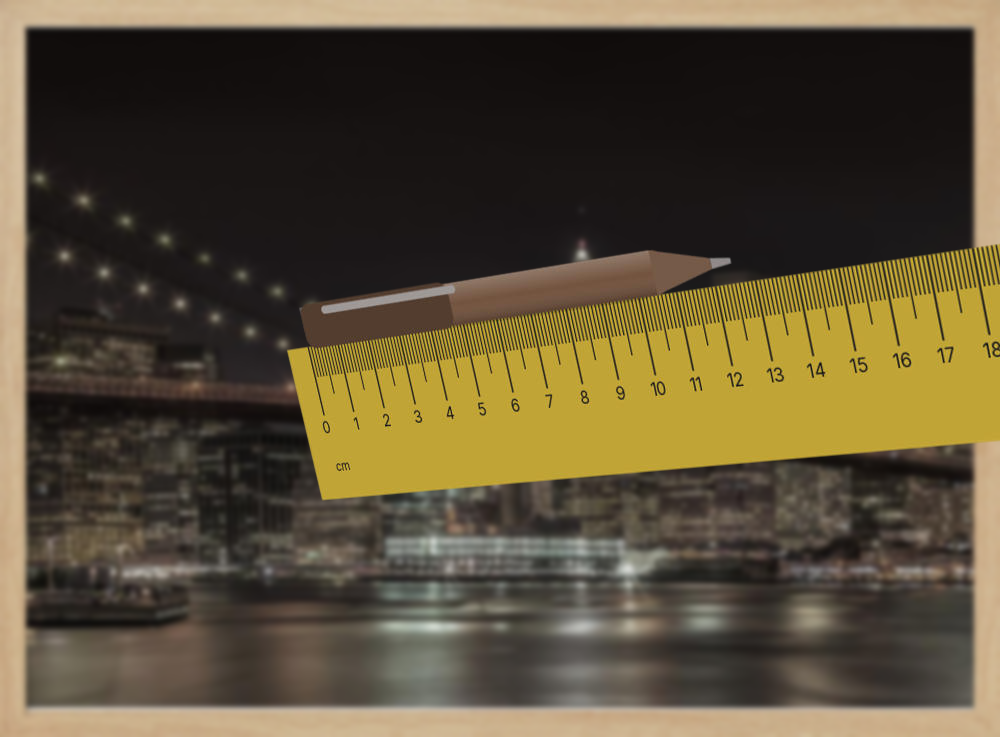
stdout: cm 12.5
